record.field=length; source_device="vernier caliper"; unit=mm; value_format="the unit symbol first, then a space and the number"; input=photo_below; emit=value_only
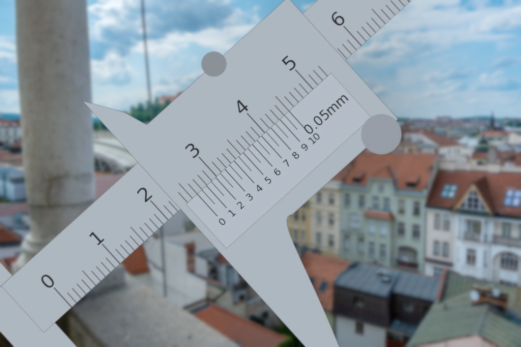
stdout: mm 26.0
